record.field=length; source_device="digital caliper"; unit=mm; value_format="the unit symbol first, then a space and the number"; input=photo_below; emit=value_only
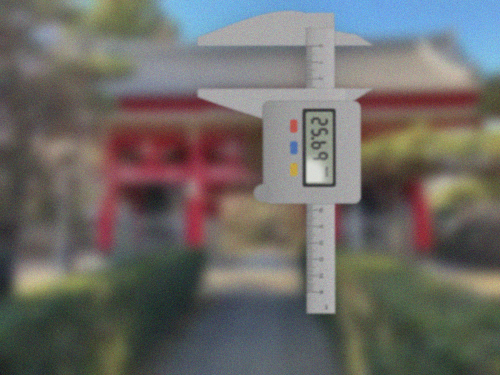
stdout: mm 25.69
